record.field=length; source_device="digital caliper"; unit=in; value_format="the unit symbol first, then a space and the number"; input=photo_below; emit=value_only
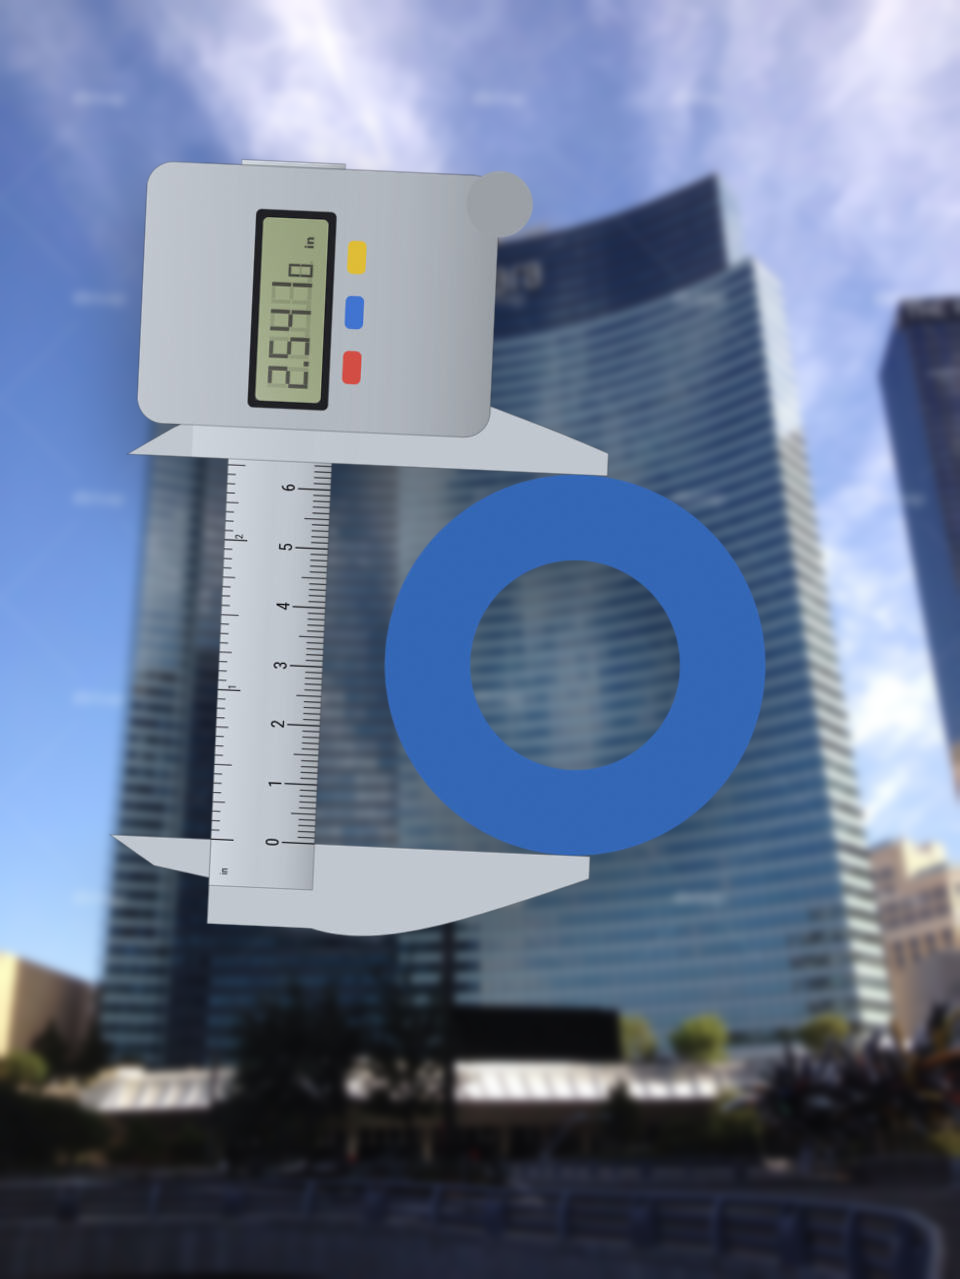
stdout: in 2.5410
